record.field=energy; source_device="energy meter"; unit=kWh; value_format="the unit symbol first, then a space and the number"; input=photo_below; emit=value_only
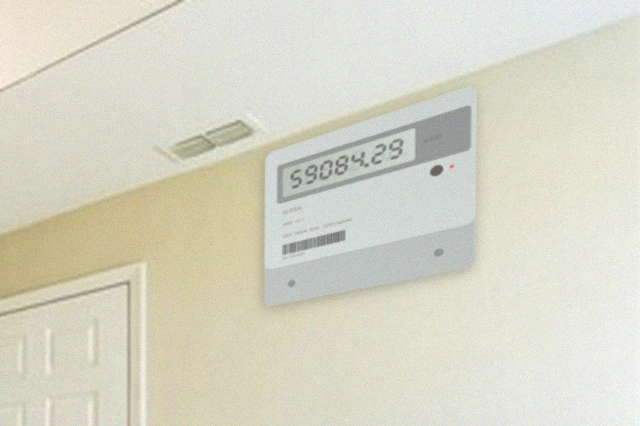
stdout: kWh 59084.29
